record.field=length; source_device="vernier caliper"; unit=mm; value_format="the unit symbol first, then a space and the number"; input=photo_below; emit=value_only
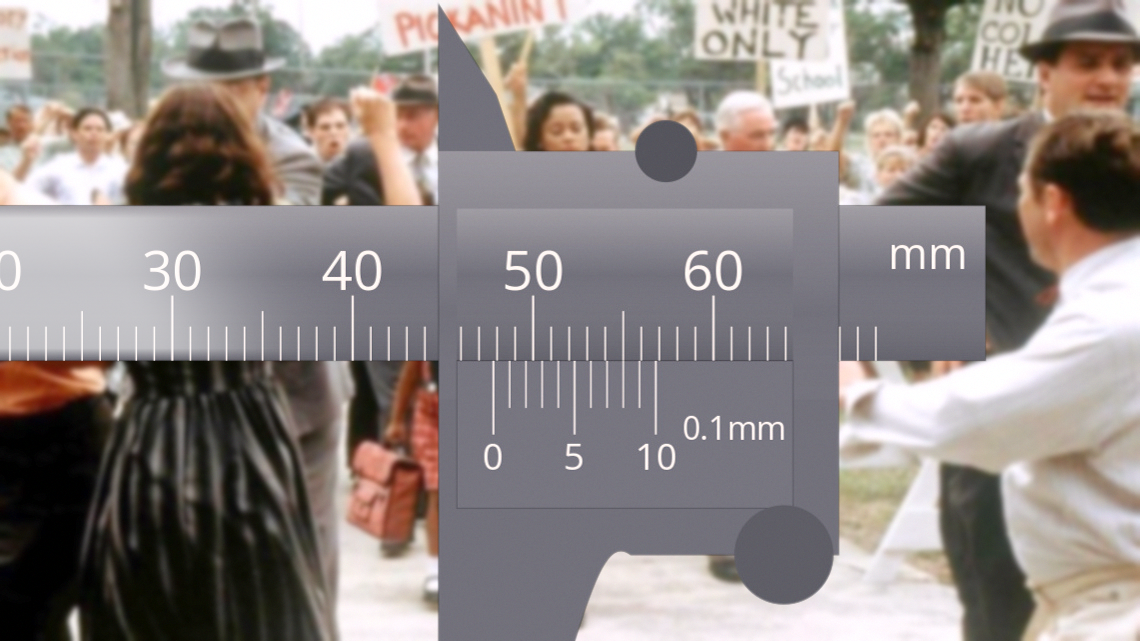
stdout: mm 47.8
